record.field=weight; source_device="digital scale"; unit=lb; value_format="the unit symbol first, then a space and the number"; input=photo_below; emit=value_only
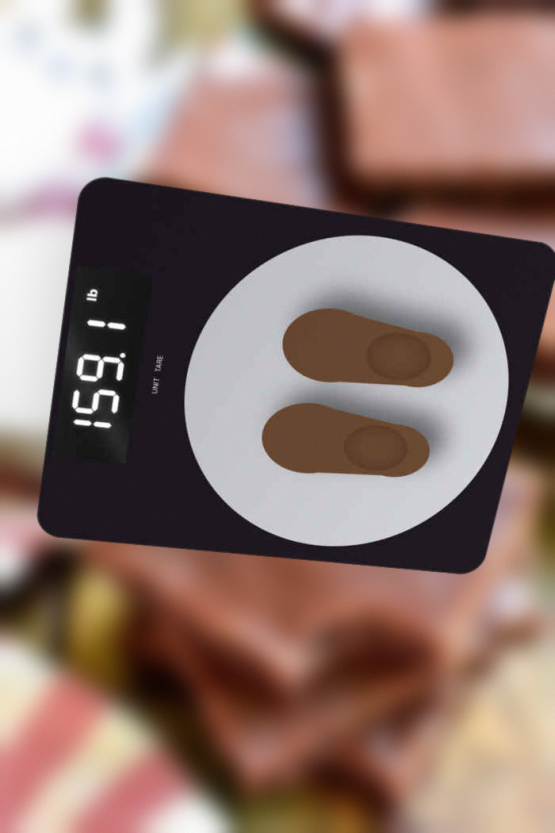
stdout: lb 159.1
